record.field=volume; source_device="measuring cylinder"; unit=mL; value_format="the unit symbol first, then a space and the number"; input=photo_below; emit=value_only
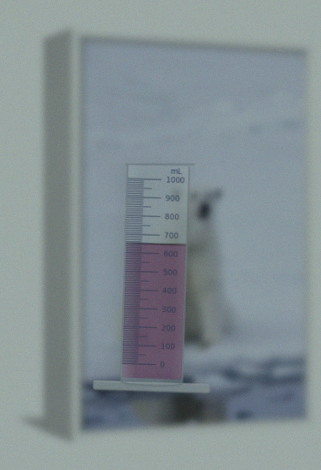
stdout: mL 650
